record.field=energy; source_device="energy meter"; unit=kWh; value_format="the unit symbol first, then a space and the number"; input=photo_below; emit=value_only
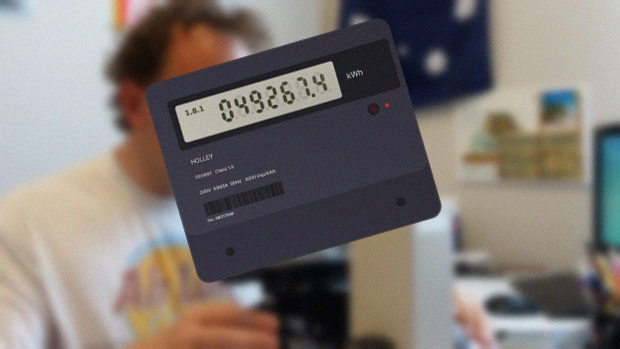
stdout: kWh 49267.4
